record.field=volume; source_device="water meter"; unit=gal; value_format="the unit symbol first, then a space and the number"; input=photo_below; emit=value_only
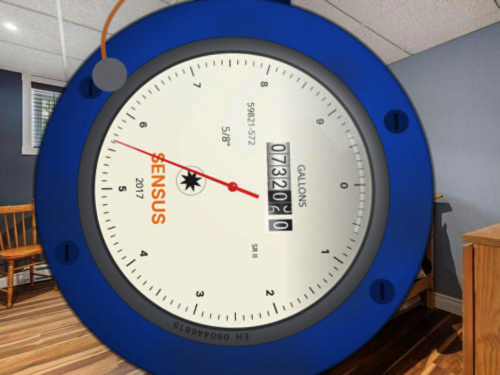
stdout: gal 732055.6
